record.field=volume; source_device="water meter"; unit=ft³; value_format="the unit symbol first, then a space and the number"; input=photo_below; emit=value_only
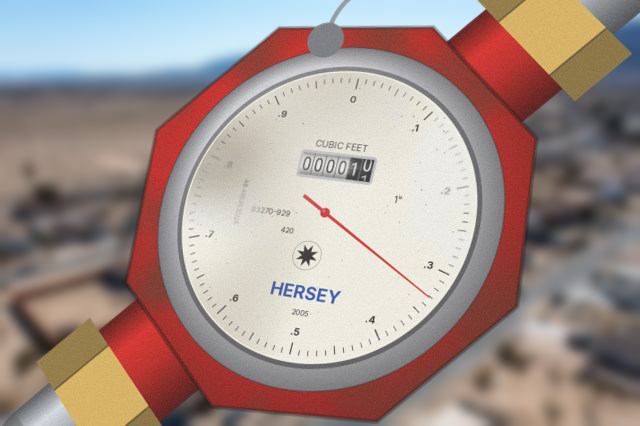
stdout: ft³ 10.33
